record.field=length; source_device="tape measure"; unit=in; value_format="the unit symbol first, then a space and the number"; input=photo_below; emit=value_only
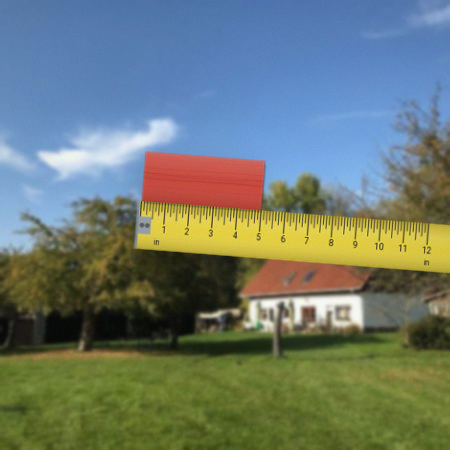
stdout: in 5
